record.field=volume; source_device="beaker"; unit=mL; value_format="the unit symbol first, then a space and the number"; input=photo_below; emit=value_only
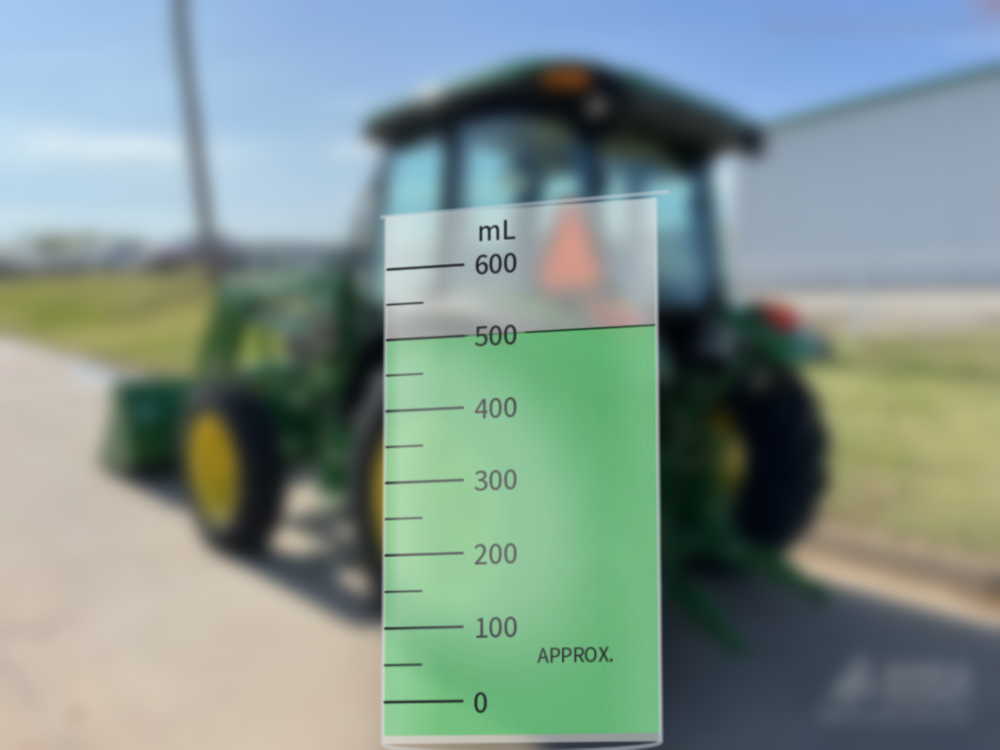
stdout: mL 500
